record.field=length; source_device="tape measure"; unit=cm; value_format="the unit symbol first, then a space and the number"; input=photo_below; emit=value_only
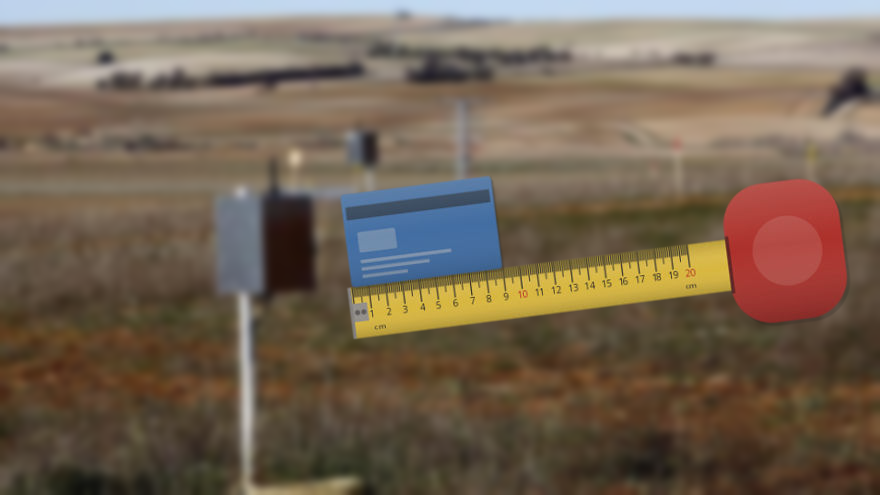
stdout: cm 9
